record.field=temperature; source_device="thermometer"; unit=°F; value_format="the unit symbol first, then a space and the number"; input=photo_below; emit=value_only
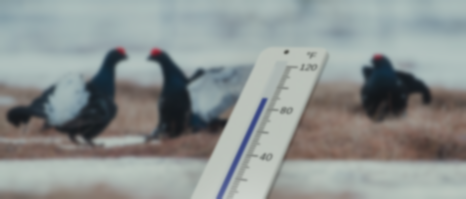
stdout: °F 90
